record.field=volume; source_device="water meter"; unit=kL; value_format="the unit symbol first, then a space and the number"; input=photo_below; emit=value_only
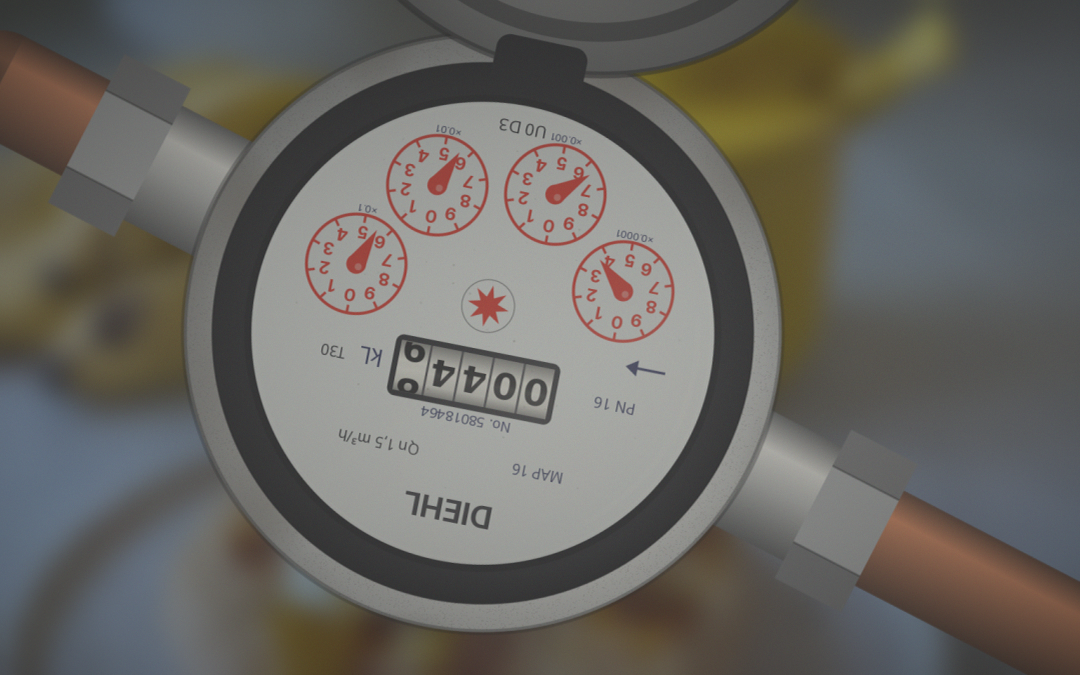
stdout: kL 448.5563
